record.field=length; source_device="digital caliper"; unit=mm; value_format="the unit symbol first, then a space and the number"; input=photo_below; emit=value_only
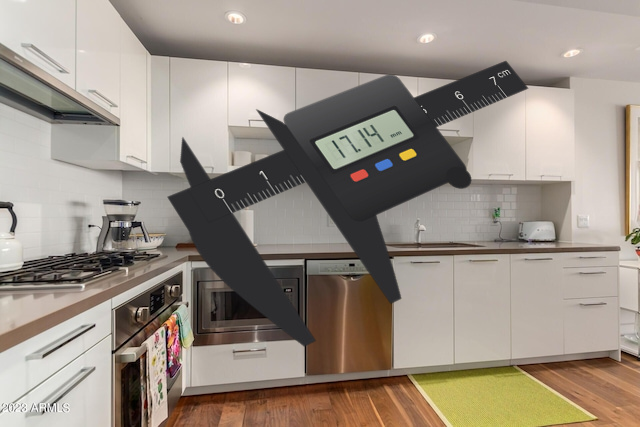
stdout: mm 17.14
